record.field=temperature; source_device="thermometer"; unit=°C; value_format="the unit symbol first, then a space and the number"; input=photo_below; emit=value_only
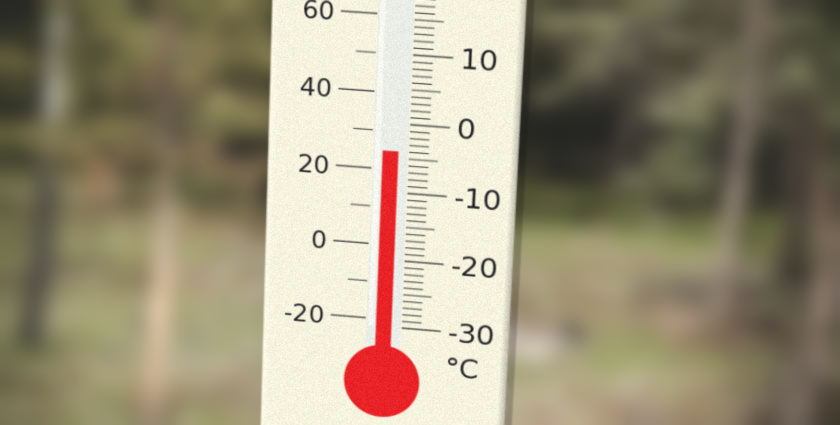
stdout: °C -4
